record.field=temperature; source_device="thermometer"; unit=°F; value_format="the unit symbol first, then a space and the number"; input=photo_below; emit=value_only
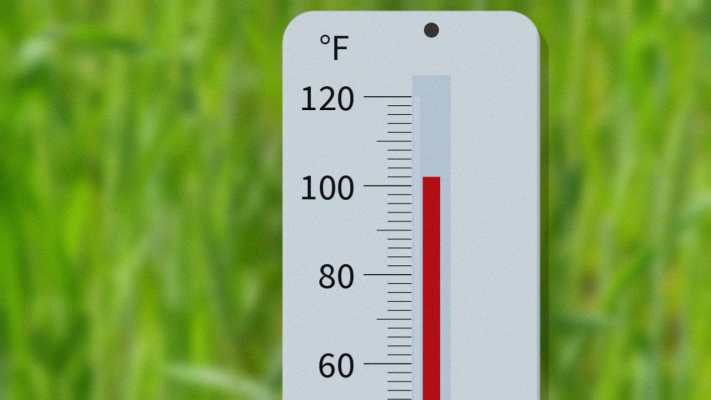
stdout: °F 102
